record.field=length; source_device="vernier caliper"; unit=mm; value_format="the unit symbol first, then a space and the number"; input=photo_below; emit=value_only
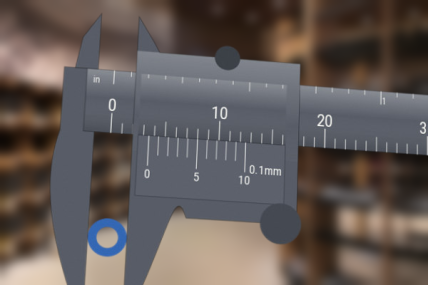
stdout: mm 3.5
